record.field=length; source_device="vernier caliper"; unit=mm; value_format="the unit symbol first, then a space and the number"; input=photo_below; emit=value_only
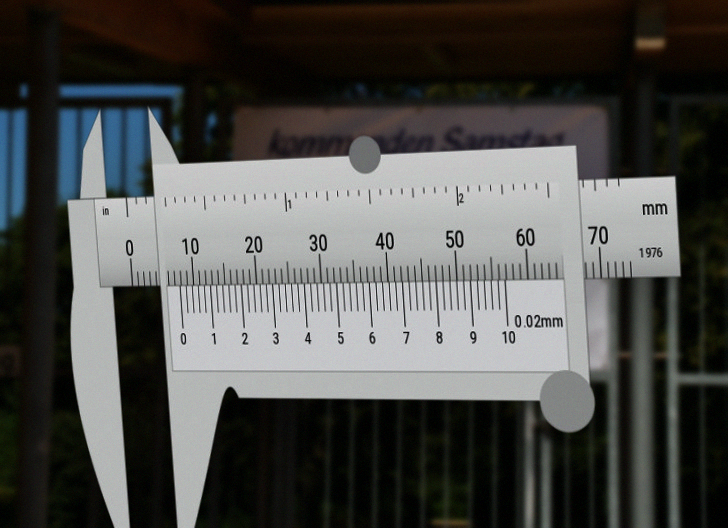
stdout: mm 7.8
